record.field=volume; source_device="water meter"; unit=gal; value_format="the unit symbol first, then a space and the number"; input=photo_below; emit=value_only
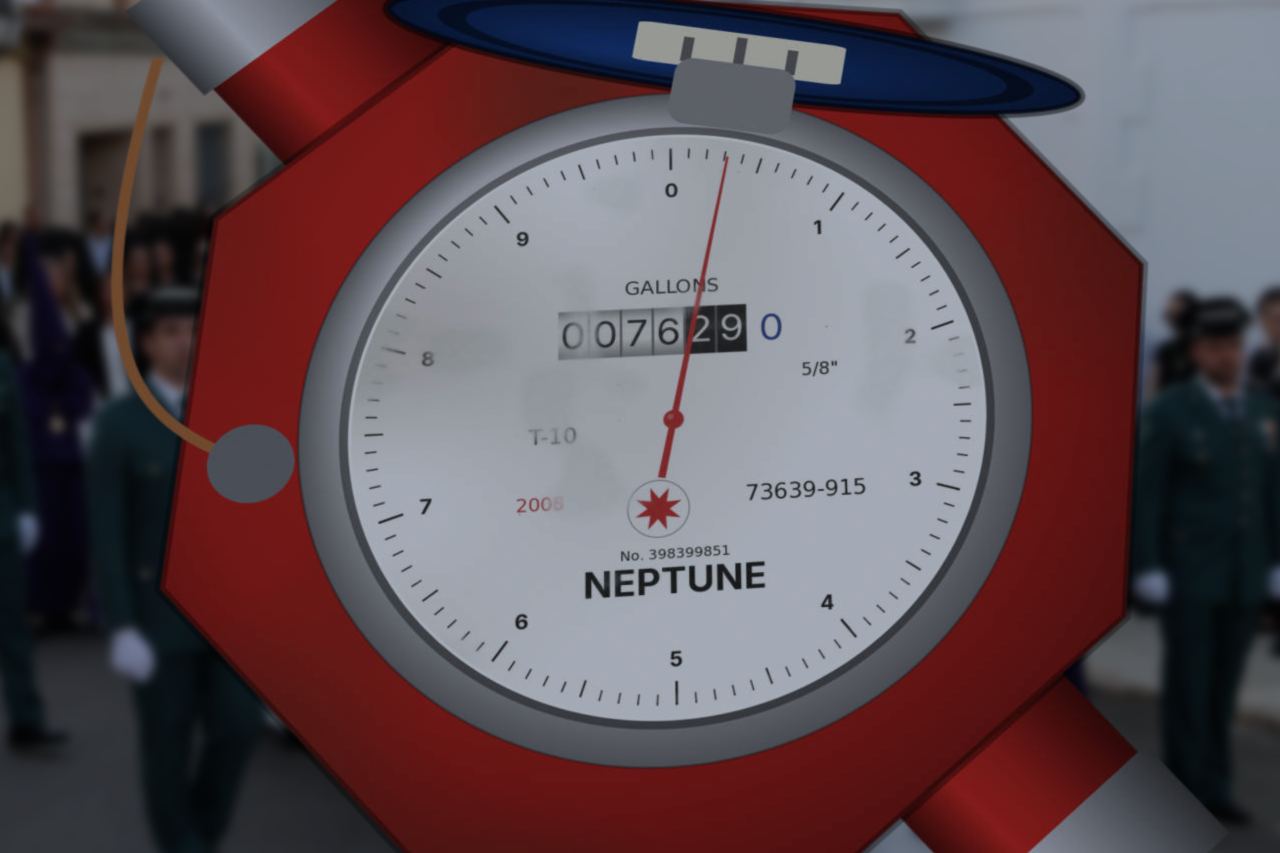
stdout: gal 76290.3
